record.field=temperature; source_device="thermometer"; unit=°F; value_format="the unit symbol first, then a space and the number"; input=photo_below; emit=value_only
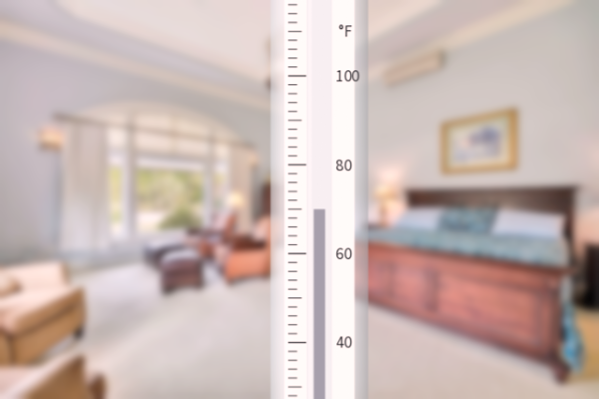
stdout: °F 70
